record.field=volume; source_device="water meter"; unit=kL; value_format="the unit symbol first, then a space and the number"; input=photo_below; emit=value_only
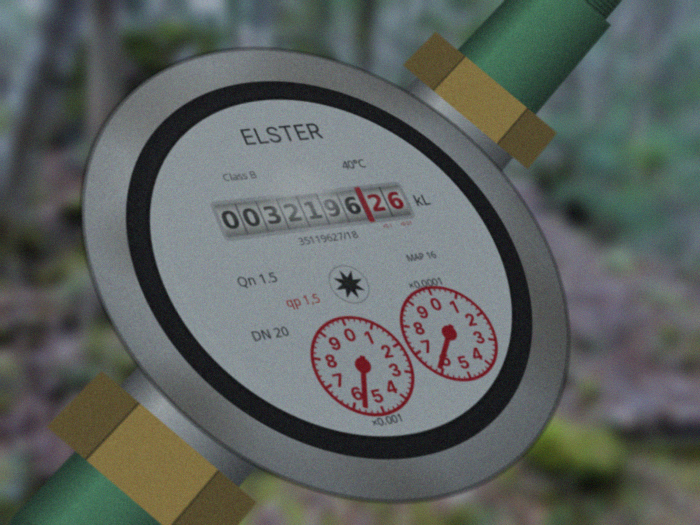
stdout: kL 32196.2656
